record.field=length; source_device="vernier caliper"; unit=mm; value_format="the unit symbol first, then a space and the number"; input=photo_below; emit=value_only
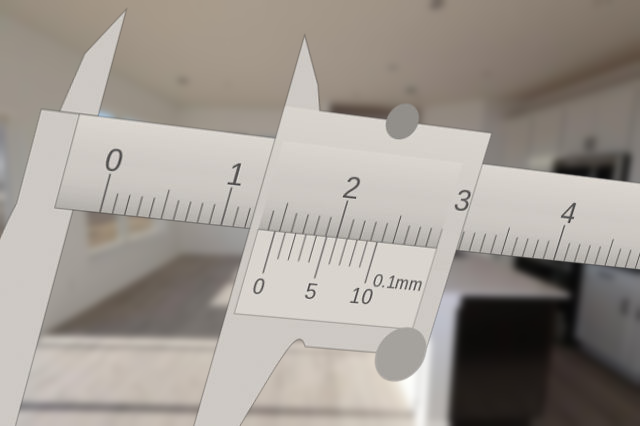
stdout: mm 14.6
